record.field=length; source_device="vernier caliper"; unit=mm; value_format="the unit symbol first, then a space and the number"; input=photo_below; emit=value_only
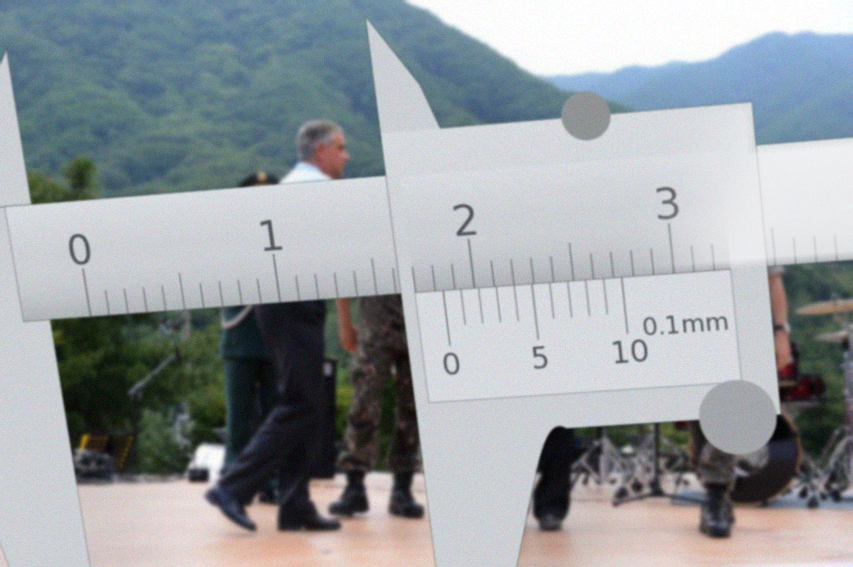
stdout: mm 18.4
